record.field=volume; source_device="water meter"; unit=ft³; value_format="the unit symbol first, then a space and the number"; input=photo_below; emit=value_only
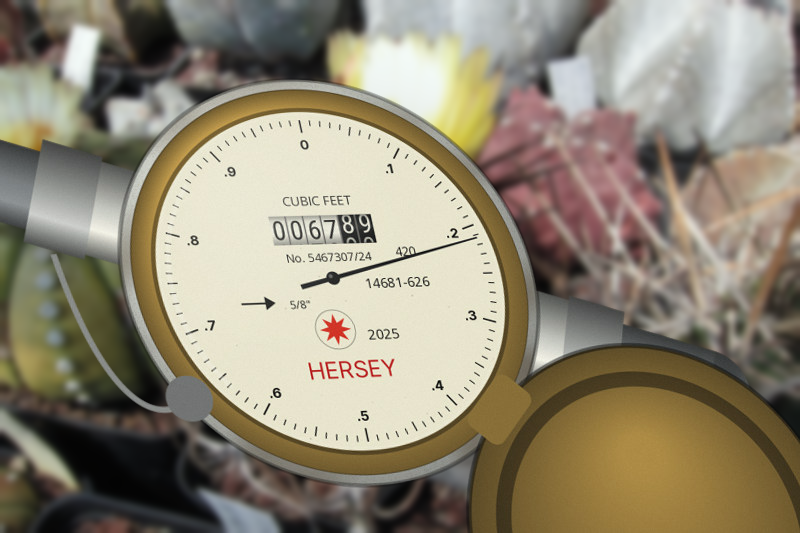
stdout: ft³ 6789.21
